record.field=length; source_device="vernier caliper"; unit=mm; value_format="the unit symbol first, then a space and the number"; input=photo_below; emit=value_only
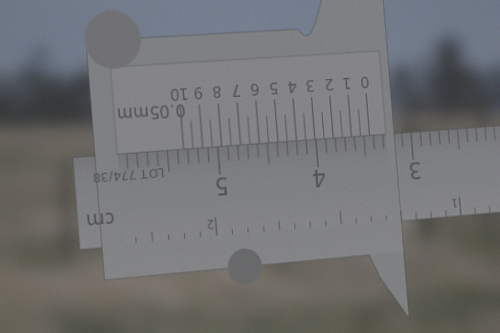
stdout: mm 34.4
